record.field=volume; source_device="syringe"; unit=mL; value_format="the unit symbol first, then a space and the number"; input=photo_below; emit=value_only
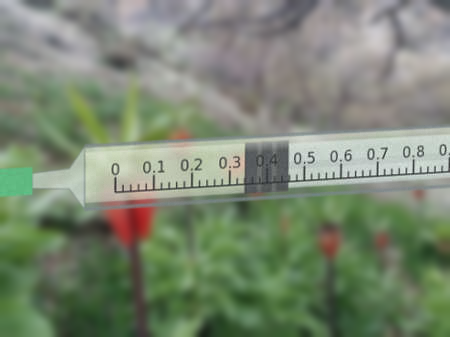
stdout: mL 0.34
